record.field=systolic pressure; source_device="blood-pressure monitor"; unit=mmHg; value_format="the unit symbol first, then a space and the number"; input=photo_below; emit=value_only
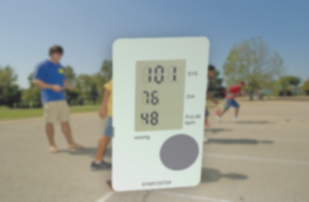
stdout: mmHg 101
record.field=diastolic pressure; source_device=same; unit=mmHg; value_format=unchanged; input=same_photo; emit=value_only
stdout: mmHg 76
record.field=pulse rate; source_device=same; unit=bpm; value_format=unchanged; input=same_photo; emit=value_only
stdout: bpm 48
